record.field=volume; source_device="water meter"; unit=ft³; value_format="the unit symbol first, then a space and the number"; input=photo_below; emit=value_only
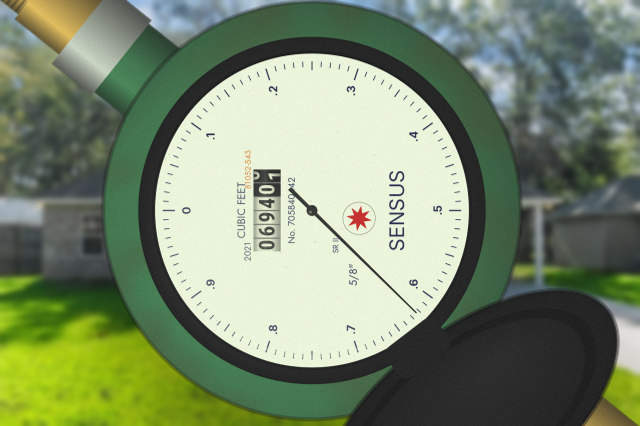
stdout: ft³ 69400.62
